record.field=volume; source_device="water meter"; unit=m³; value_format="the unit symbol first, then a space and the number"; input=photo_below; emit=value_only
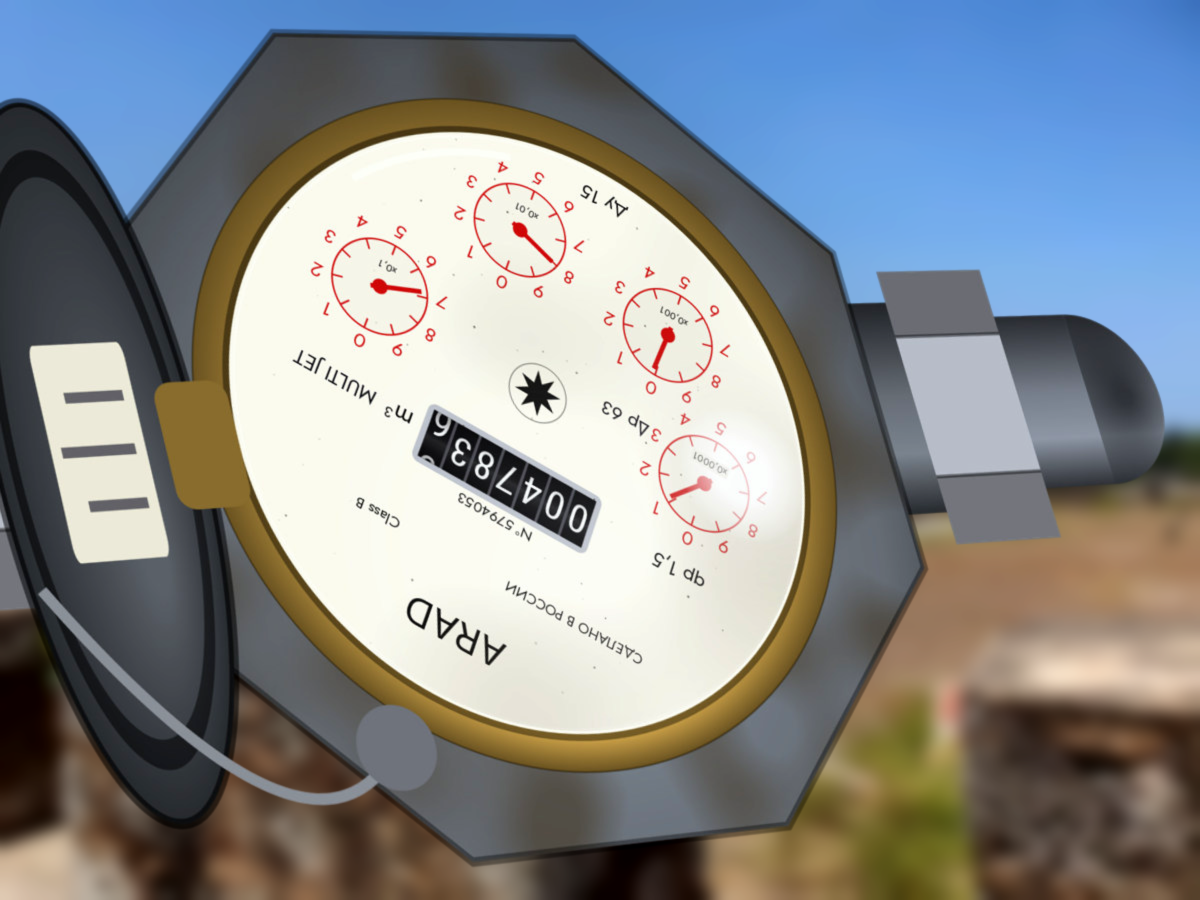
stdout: m³ 47835.6801
